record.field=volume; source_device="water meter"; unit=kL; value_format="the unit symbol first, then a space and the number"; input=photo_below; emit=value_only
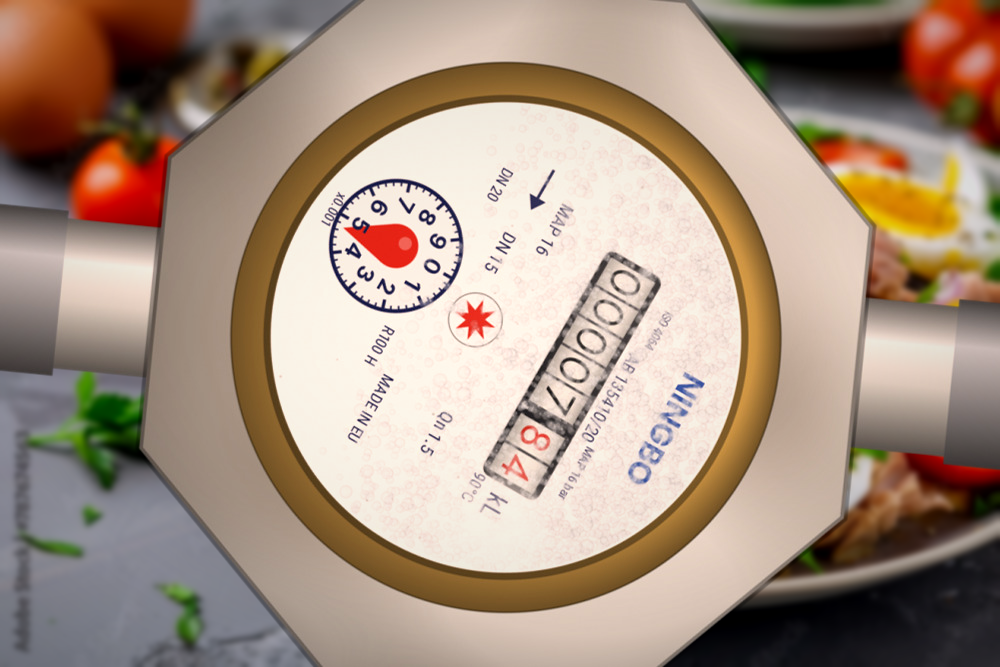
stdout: kL 7.844
